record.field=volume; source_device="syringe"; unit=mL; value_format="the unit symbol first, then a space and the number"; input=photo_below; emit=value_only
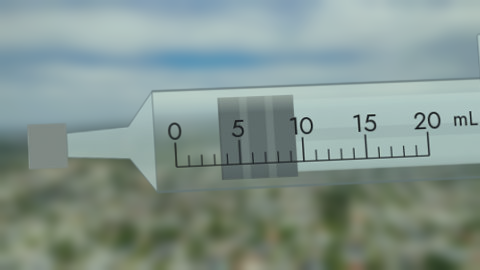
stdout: mL 3.5
